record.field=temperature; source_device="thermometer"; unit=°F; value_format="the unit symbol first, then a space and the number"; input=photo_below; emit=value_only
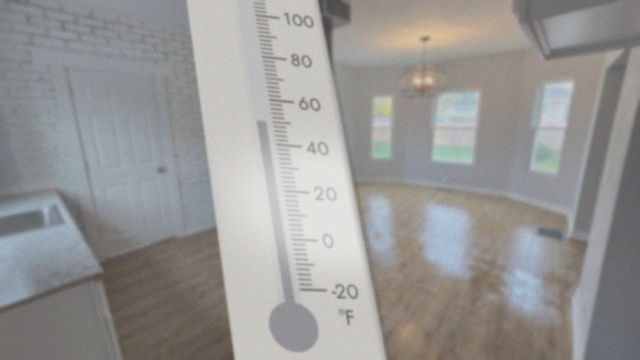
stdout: °F 50
